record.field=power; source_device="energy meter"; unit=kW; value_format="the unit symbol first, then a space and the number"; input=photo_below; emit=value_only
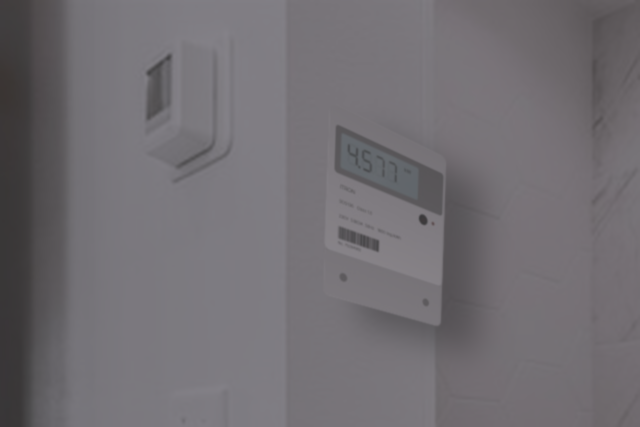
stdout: kW 4.577
